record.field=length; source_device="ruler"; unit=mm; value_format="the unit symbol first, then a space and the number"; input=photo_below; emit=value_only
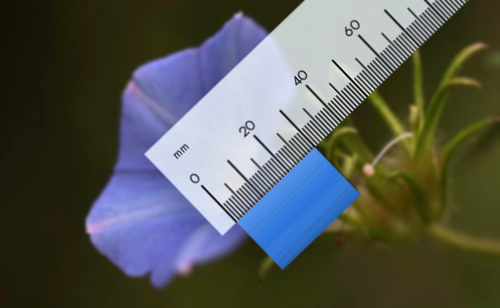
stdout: mm 30
